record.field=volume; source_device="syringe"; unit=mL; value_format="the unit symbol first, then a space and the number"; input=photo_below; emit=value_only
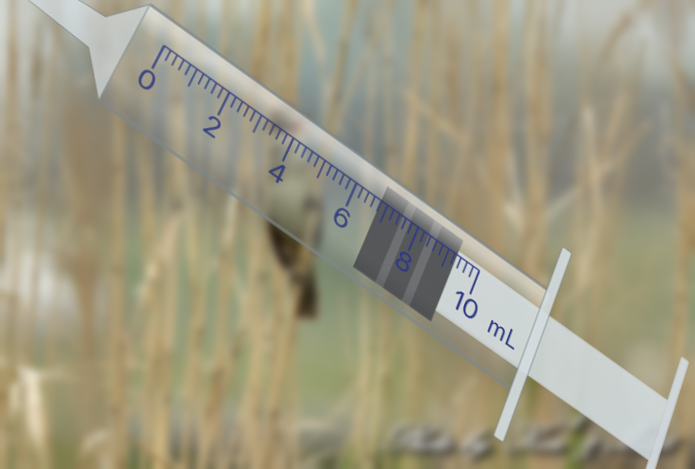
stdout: mL 6.8
